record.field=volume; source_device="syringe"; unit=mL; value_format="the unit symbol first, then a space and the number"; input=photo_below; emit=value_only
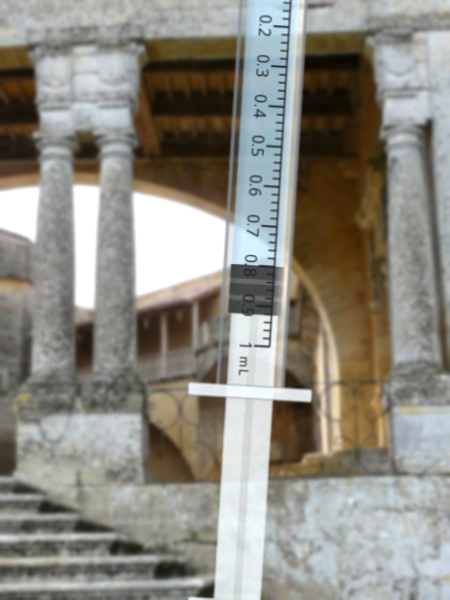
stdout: mL 0.8
